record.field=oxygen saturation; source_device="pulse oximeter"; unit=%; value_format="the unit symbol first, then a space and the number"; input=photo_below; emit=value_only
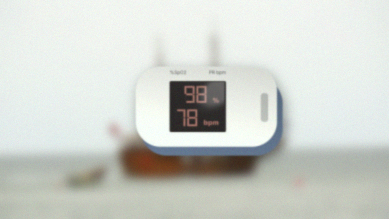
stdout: % 98
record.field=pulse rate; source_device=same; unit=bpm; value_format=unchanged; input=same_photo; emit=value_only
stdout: bpm 78
